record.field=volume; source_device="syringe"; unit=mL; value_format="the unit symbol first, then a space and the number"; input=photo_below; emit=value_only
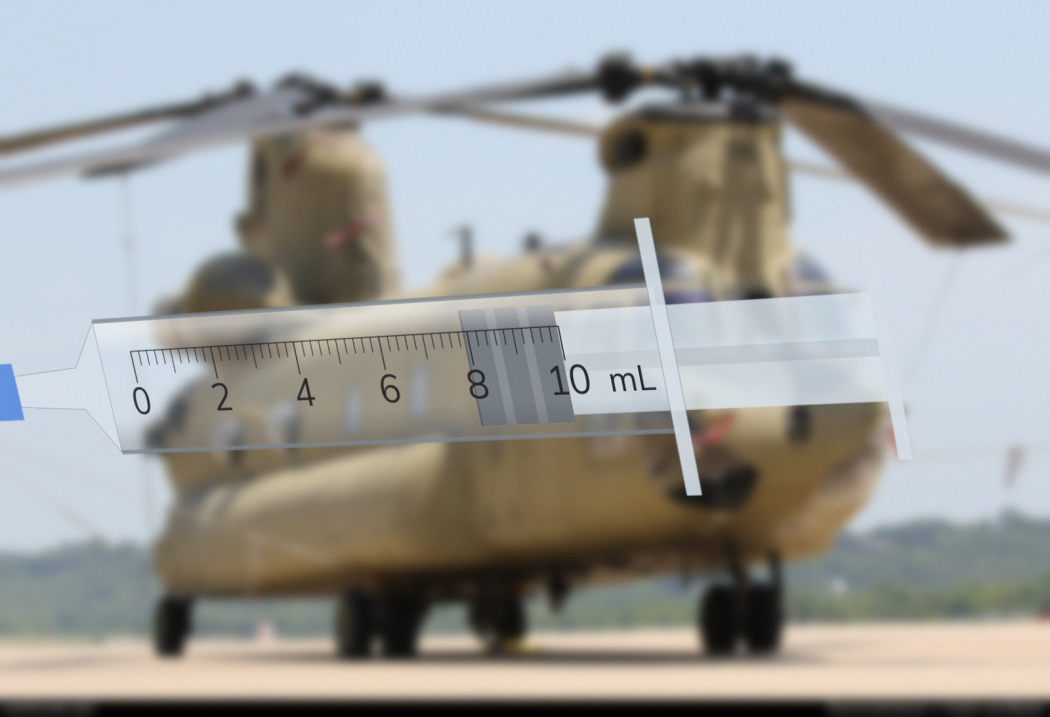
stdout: mL 7.9
